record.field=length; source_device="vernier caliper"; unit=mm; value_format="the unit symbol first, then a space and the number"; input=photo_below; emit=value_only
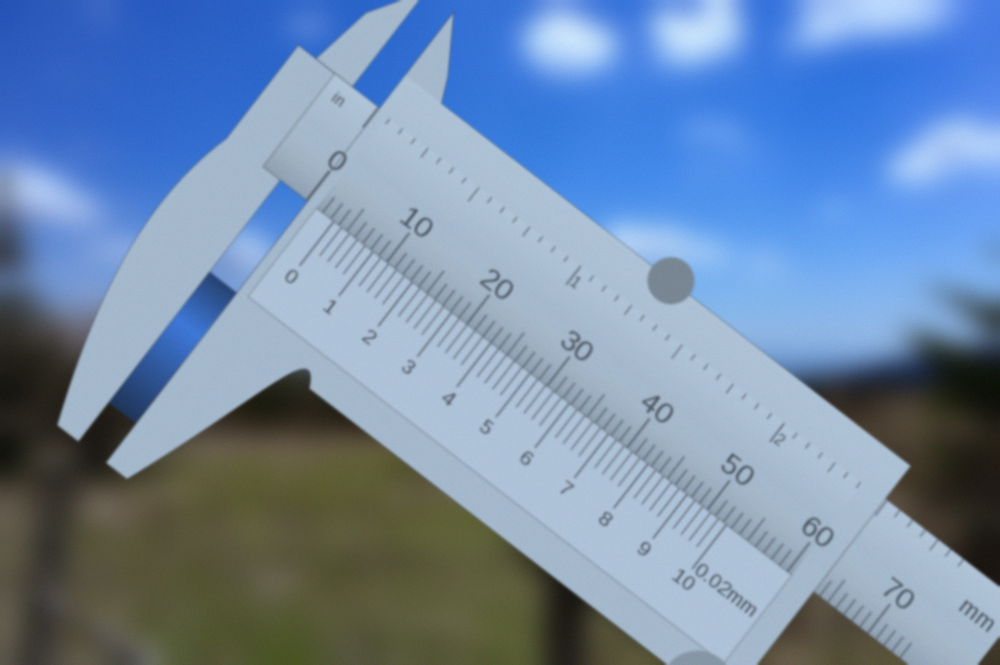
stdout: mm 3.4
